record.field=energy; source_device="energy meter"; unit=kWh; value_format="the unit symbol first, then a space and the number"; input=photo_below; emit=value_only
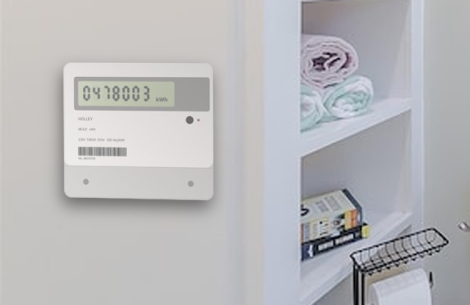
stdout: kWh 478003
